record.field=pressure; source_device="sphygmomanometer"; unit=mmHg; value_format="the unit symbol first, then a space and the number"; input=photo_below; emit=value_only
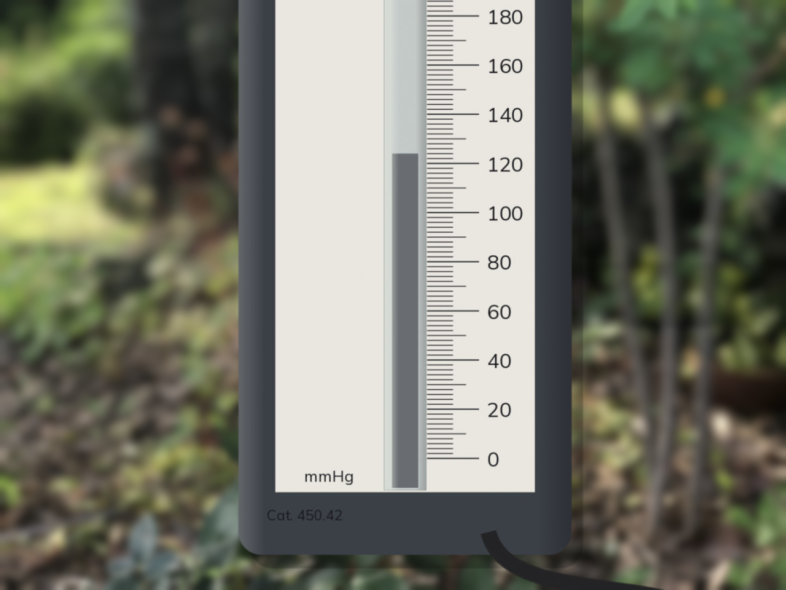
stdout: mmHg 124
